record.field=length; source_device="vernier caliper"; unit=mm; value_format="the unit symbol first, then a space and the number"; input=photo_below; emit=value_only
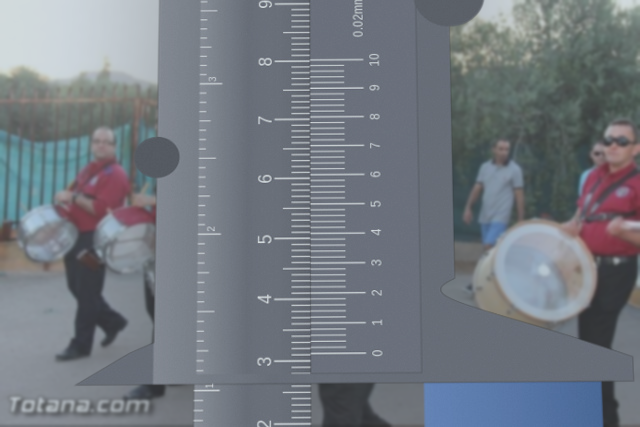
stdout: mm 31.2
